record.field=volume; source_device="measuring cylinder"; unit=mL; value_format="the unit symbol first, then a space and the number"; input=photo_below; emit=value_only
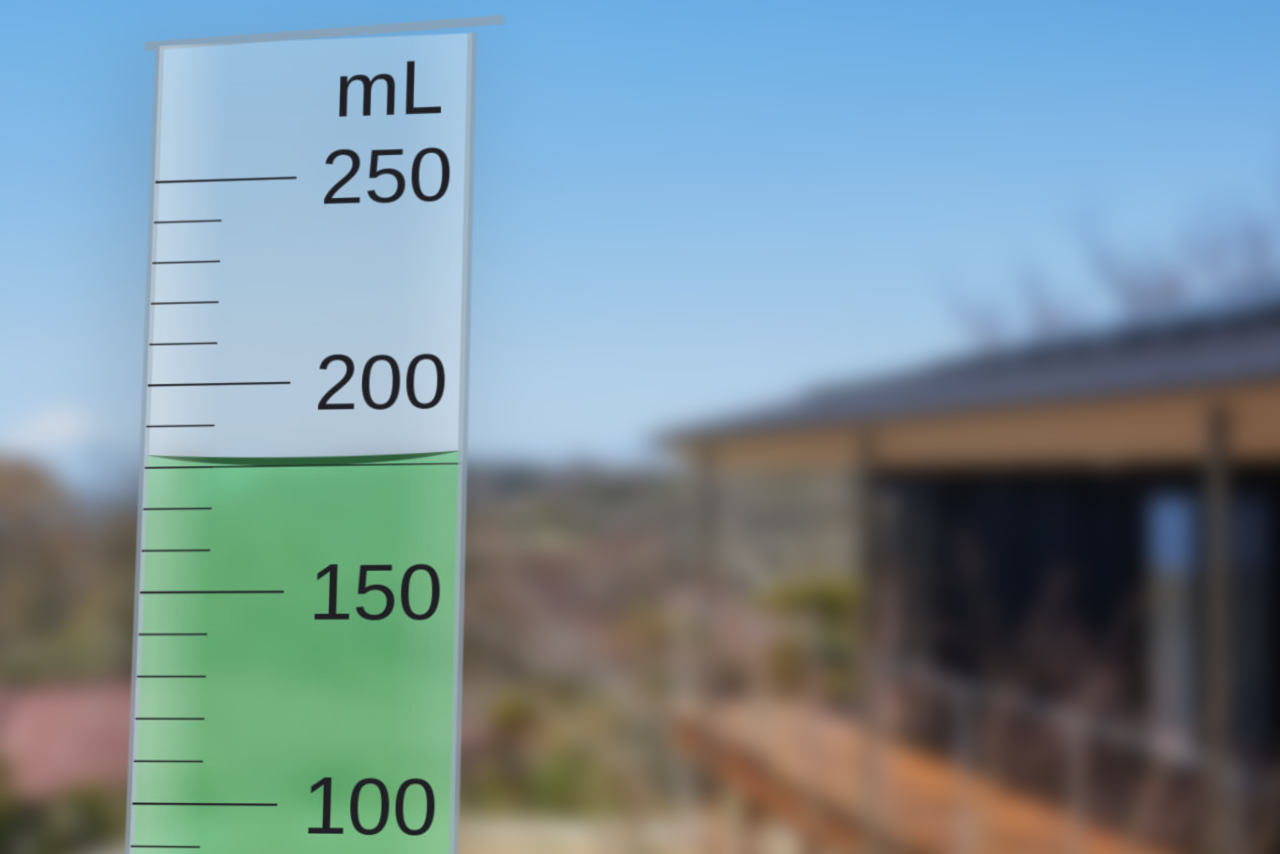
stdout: mL 180
